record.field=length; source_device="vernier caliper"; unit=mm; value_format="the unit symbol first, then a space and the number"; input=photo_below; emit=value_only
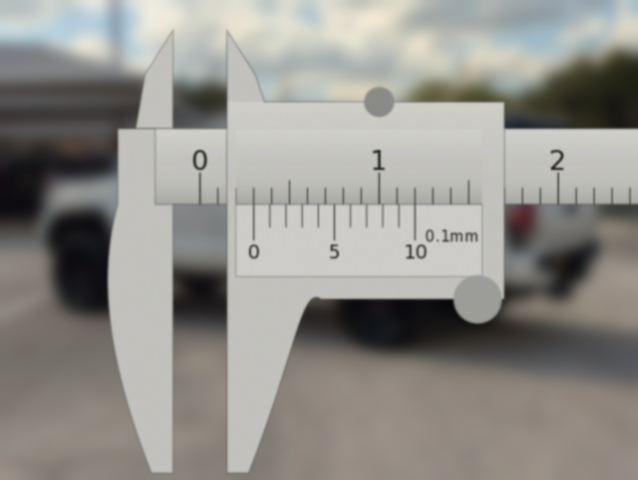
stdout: mm 3.0
